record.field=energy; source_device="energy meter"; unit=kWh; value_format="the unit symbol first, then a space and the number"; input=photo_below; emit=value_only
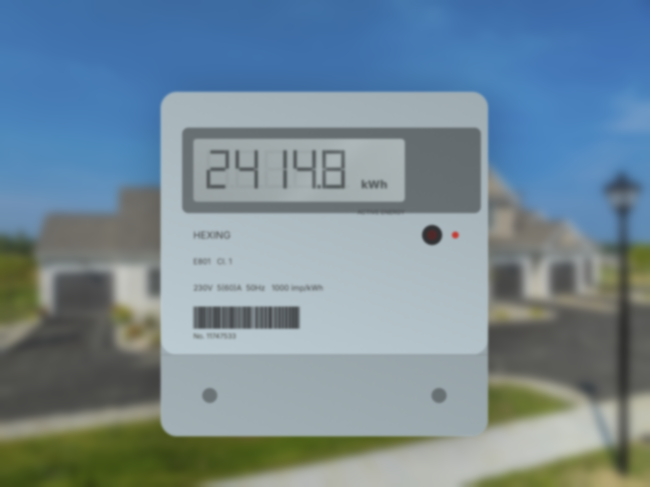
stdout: kWh 2414.8
